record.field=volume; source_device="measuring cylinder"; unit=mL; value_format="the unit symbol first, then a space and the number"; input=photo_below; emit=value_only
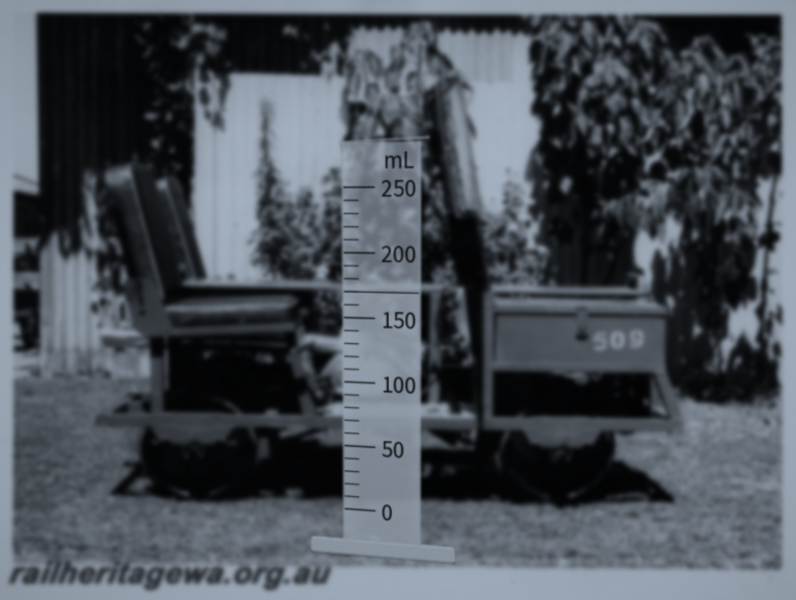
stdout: mL 170
